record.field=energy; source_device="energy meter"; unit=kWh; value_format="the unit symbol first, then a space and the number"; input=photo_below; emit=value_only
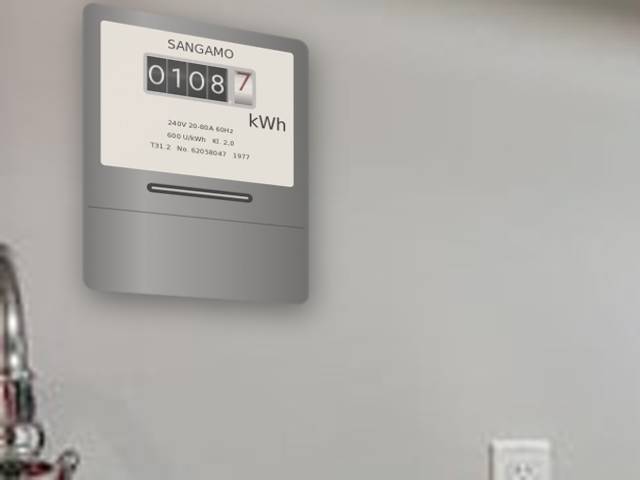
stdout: kWh 108.7
